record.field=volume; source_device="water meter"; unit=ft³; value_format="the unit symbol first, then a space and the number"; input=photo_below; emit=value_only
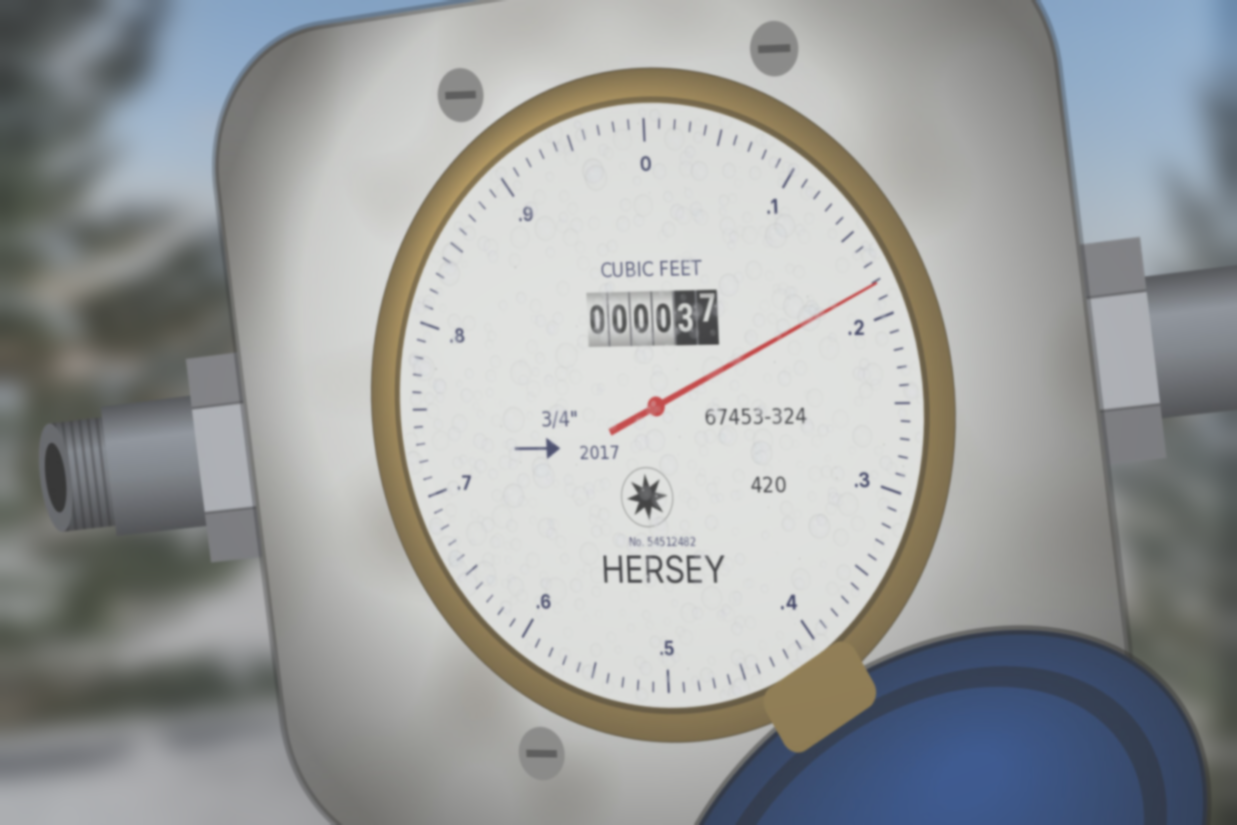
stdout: ft³ 37.18
